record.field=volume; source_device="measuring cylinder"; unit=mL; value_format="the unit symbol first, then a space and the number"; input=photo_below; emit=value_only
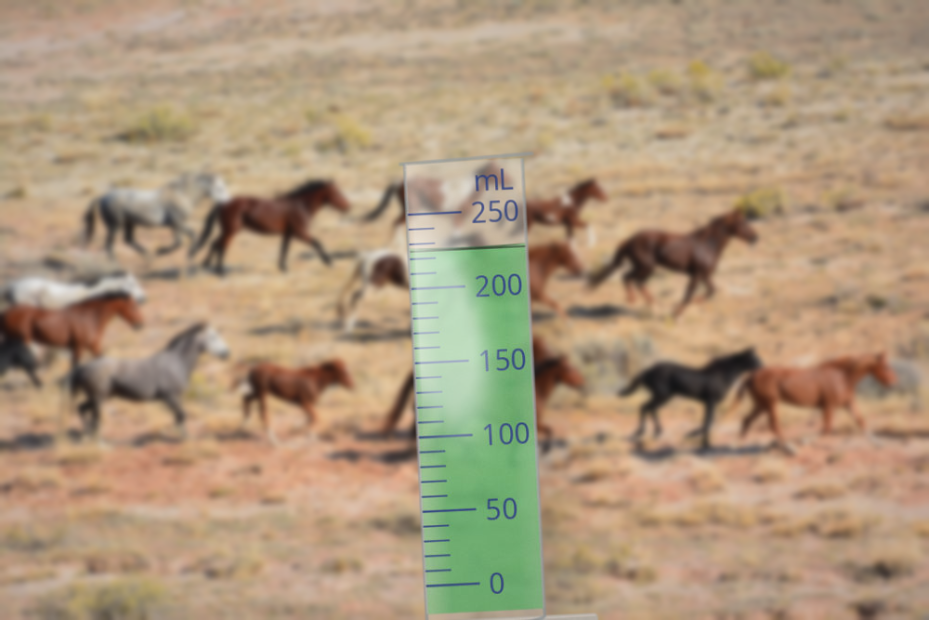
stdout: mL 225
